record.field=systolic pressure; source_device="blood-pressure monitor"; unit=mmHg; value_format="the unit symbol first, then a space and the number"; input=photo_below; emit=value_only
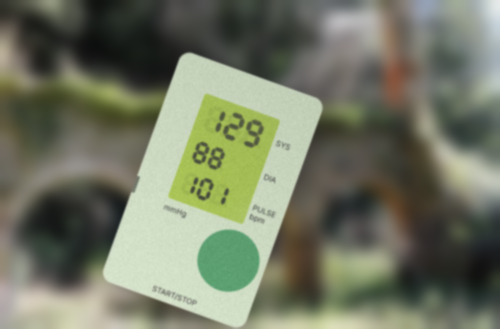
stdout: mmHg 129
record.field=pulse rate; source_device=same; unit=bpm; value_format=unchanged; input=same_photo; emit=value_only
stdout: bpm 101
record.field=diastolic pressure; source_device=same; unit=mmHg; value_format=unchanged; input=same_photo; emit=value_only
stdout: mmHg 88
